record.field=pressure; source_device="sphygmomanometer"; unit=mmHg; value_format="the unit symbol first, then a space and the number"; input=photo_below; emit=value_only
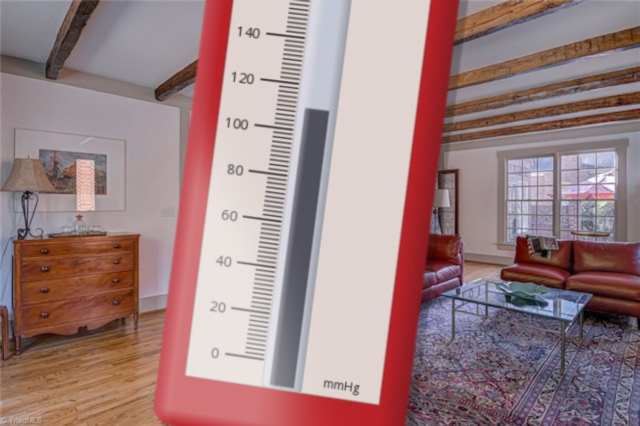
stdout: mmHg 110
